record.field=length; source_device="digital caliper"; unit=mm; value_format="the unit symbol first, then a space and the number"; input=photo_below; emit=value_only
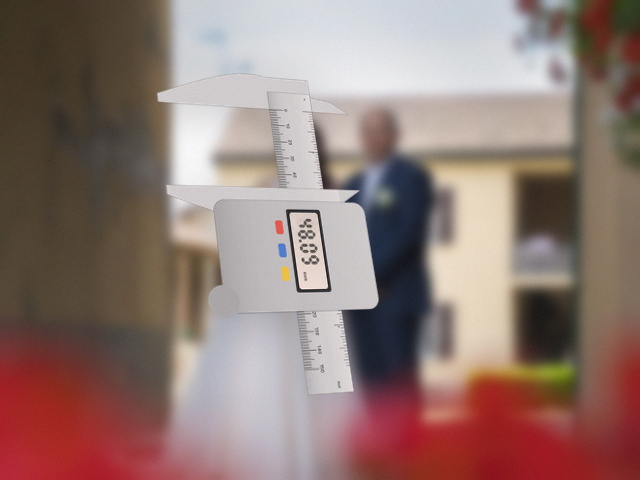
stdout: mm 48.09
